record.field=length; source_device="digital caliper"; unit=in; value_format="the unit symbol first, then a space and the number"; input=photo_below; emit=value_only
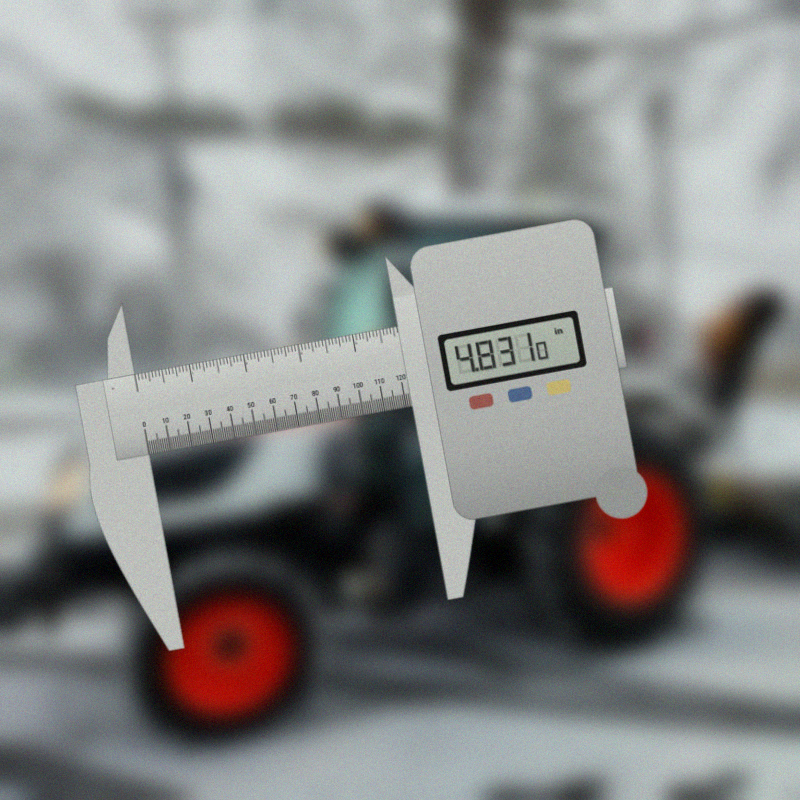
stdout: in 4.8310
